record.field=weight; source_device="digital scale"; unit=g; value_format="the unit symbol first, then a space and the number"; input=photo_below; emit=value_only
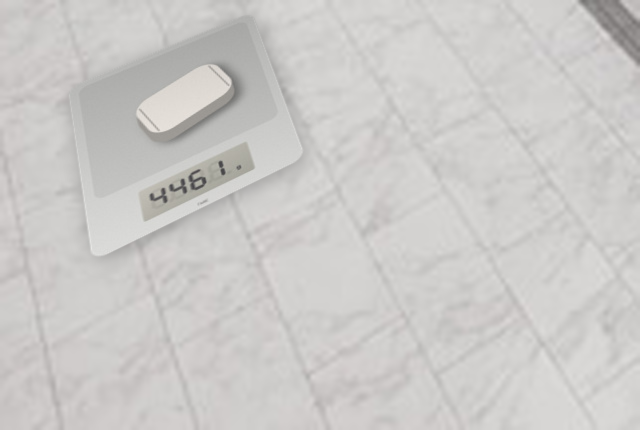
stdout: g 4461
